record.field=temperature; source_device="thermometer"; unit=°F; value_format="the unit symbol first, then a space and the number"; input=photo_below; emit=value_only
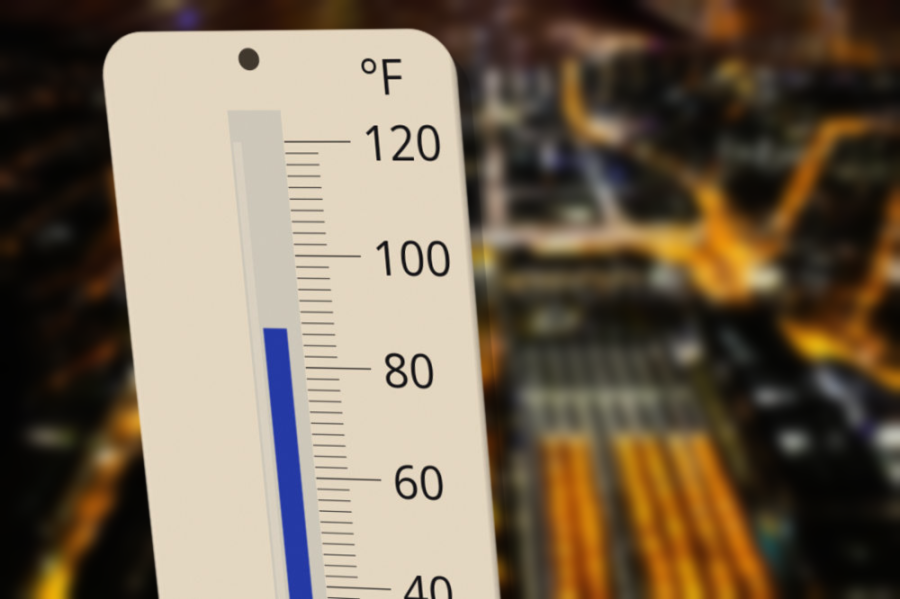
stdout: °F 87
